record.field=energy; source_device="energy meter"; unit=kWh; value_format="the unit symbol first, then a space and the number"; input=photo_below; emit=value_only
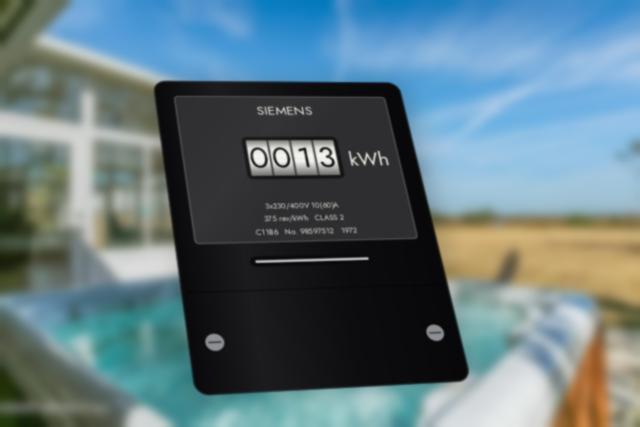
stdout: kWh 13
